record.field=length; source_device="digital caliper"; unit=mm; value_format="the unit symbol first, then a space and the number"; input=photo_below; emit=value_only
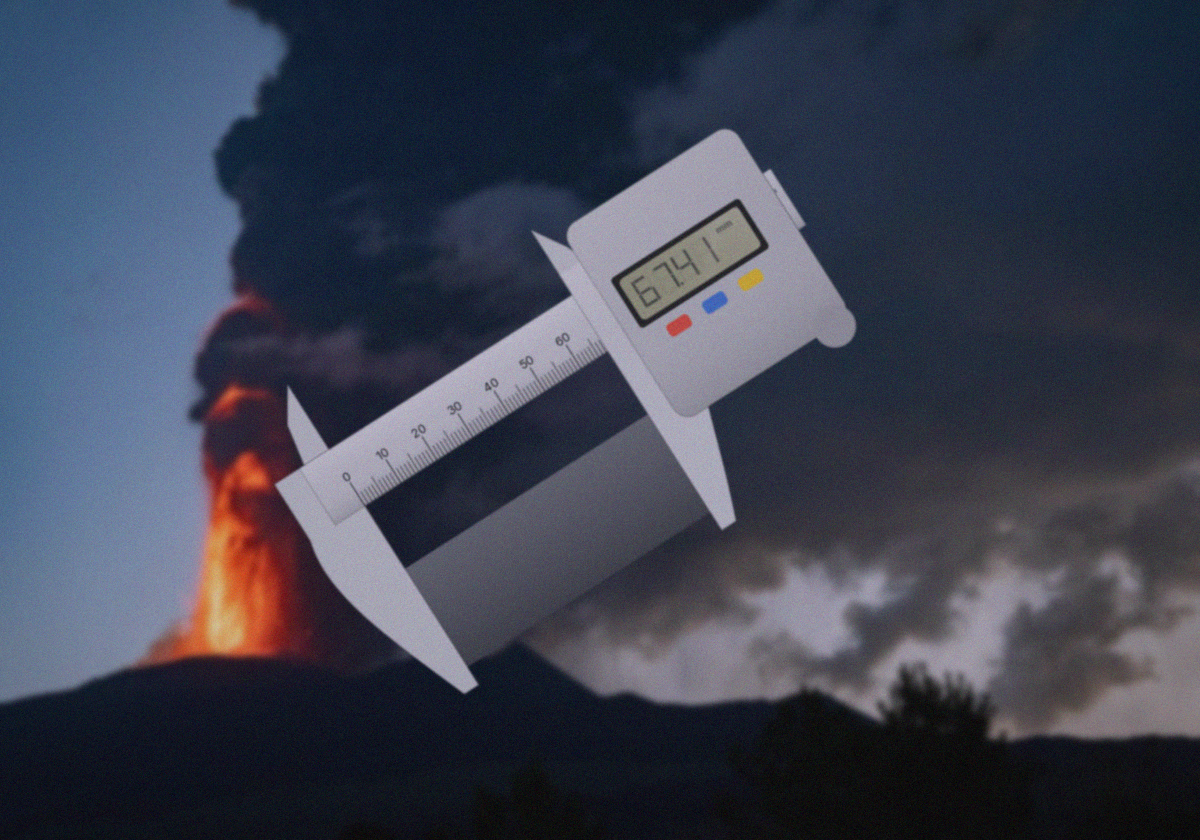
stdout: mm 67.41
